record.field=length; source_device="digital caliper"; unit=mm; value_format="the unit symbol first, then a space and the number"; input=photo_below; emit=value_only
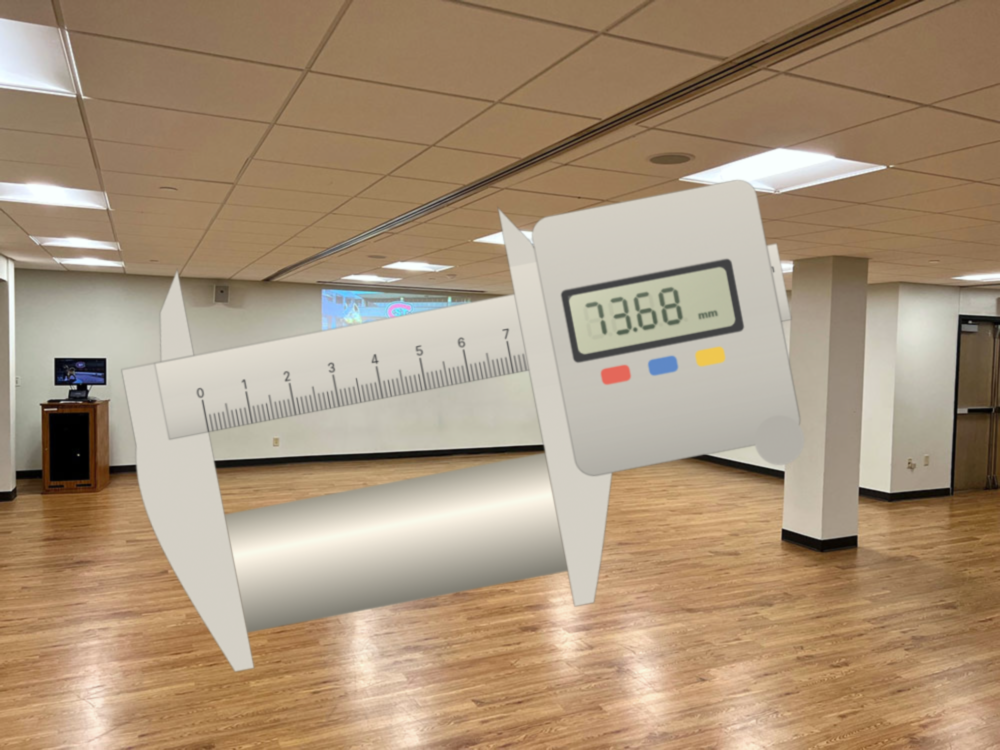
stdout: mm 73.68
